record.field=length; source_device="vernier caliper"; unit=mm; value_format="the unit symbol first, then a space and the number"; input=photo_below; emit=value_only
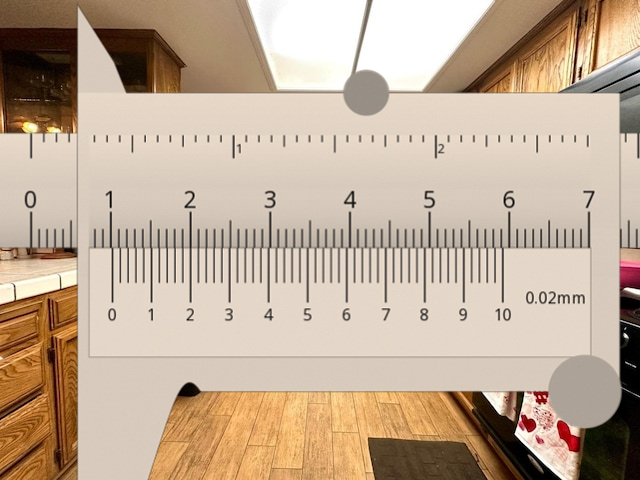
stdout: mm 10.2
